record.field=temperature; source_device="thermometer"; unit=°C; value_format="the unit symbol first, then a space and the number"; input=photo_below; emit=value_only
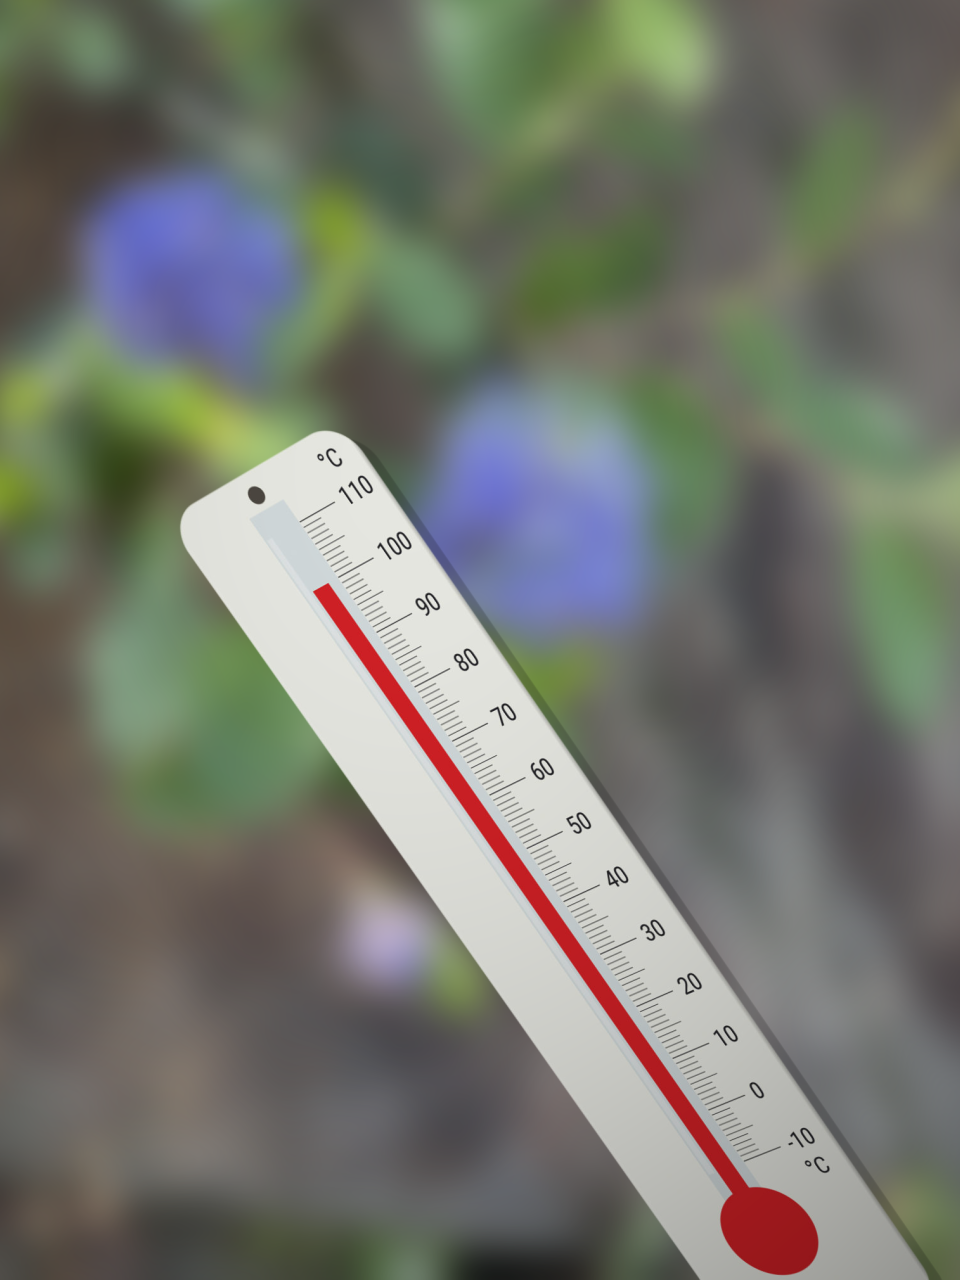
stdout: °C 100
